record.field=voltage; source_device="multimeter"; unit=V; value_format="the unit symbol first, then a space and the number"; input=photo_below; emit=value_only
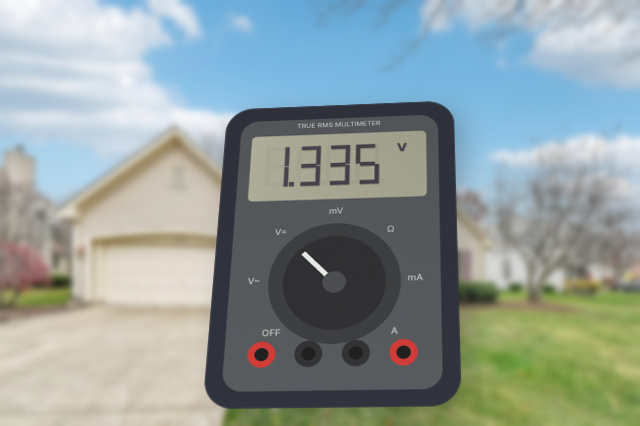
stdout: V 1.335
